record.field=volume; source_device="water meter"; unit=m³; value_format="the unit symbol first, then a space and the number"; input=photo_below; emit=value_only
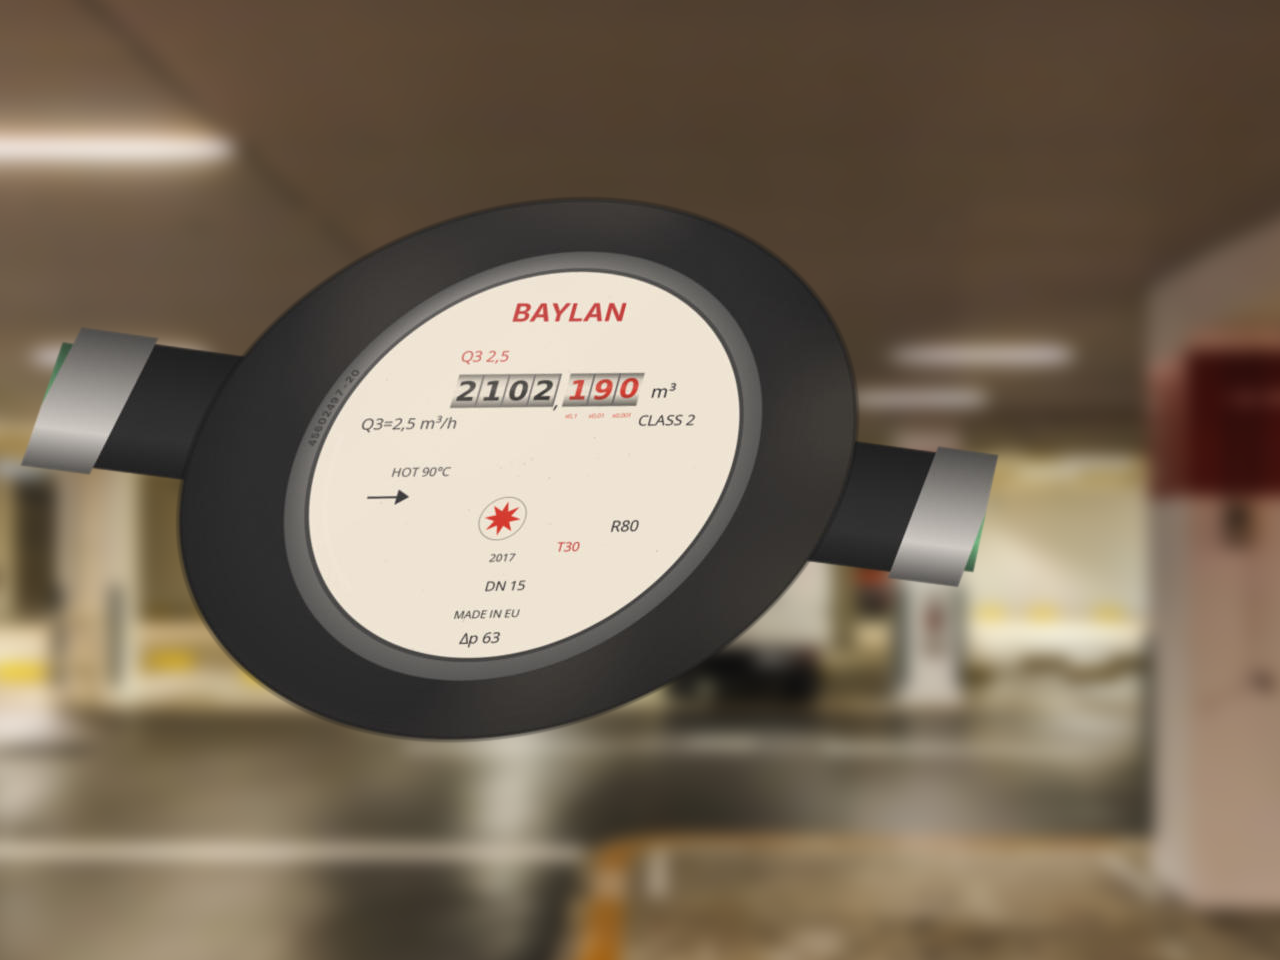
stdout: m³ 2102.190
